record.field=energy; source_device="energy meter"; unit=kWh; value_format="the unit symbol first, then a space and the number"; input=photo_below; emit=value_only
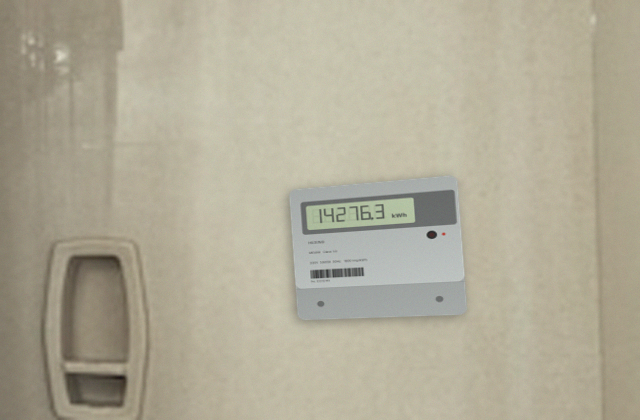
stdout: kWh 14276.3
